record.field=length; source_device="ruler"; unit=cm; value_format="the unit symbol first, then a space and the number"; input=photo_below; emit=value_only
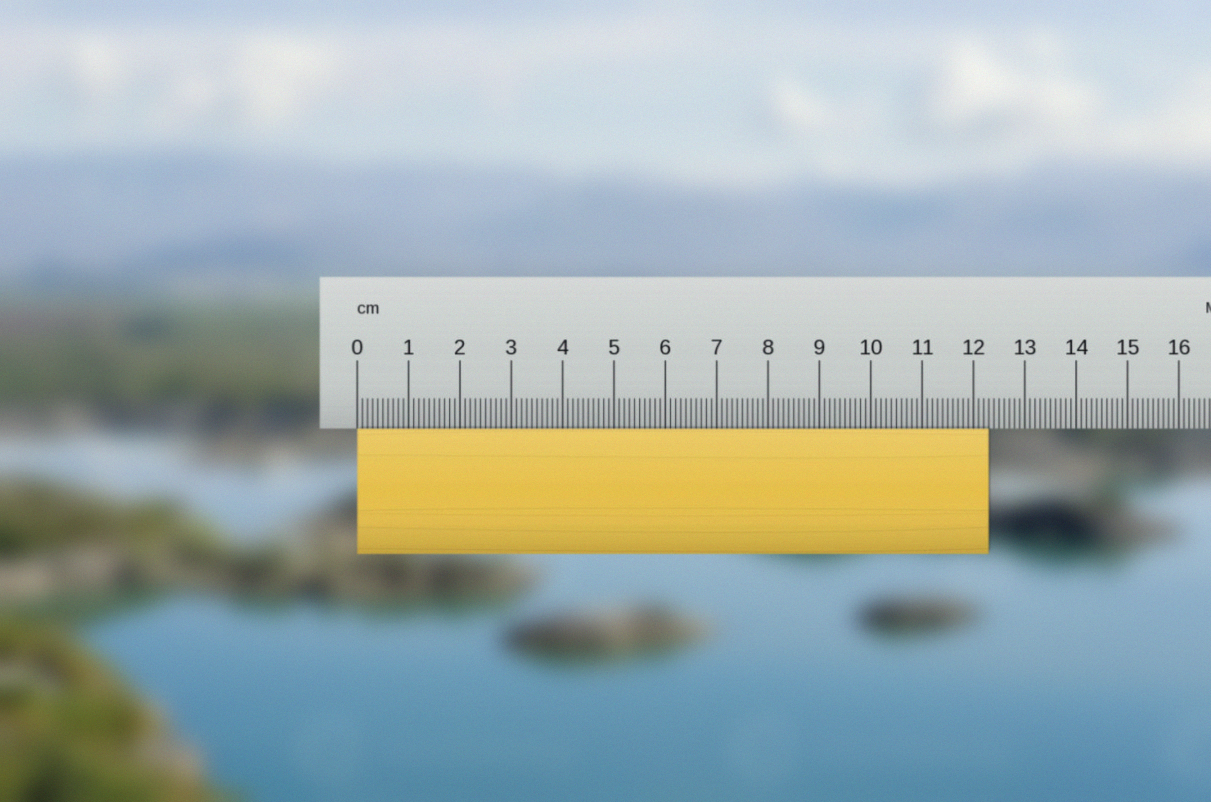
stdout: cm 12.3
